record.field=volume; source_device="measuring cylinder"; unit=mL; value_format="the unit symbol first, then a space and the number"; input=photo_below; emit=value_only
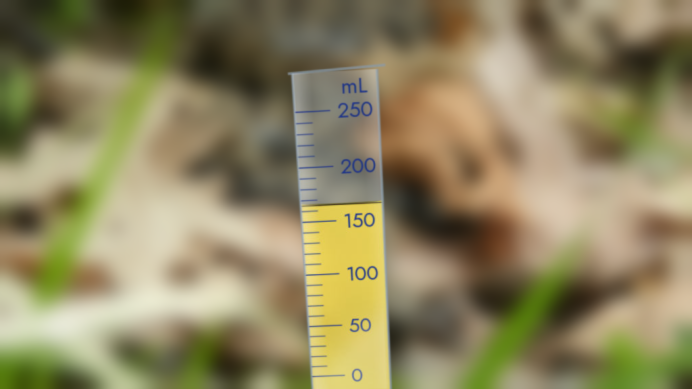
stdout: mL 165
